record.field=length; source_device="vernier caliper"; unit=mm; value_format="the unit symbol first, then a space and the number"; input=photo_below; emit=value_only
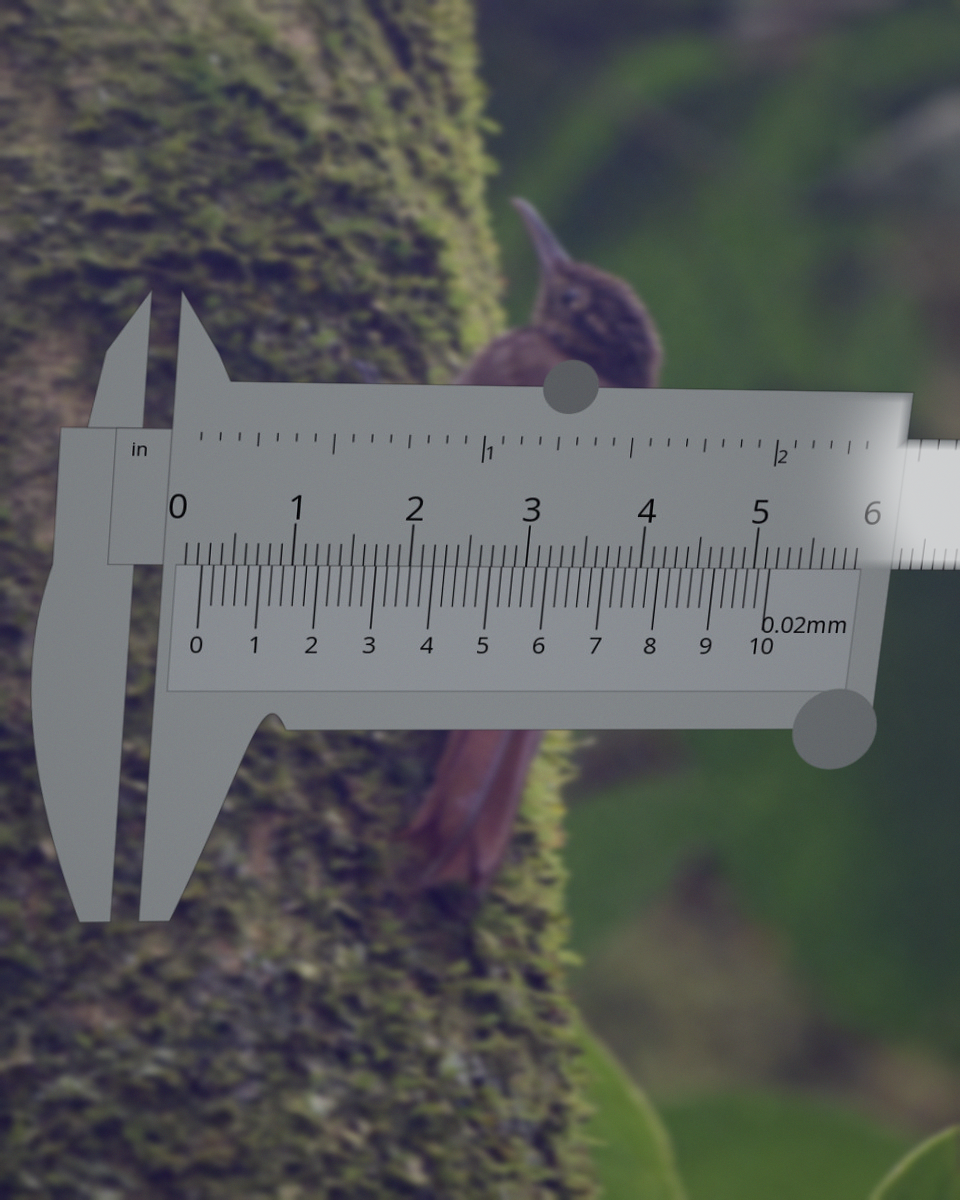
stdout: mm 2.4
